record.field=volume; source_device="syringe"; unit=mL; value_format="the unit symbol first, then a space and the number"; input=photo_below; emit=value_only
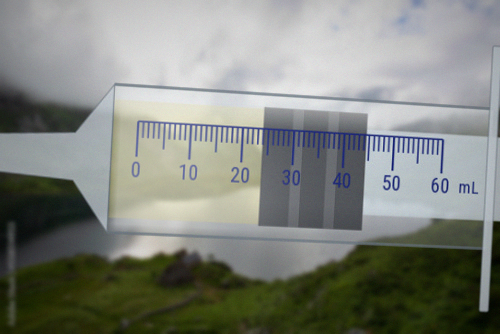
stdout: mL 24
